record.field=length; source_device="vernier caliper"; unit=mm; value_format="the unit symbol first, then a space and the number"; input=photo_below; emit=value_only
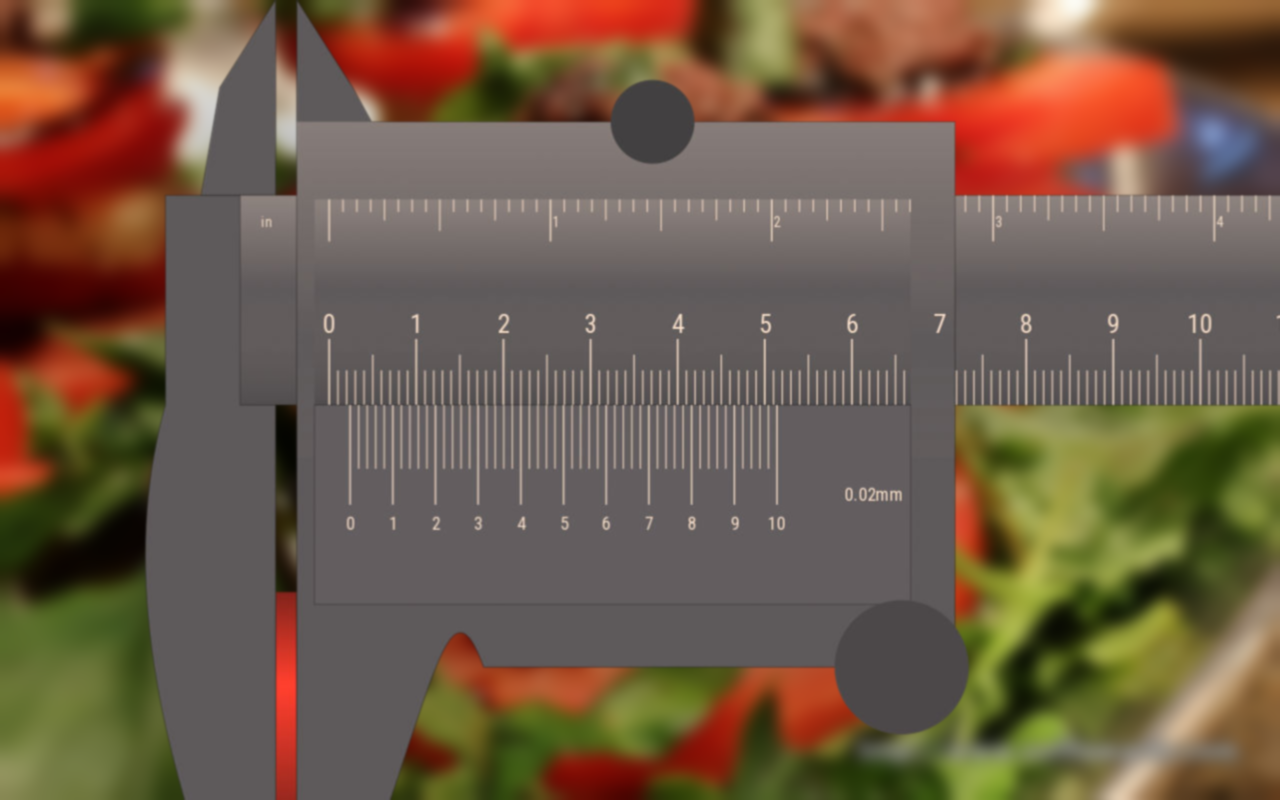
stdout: mm 2.4
